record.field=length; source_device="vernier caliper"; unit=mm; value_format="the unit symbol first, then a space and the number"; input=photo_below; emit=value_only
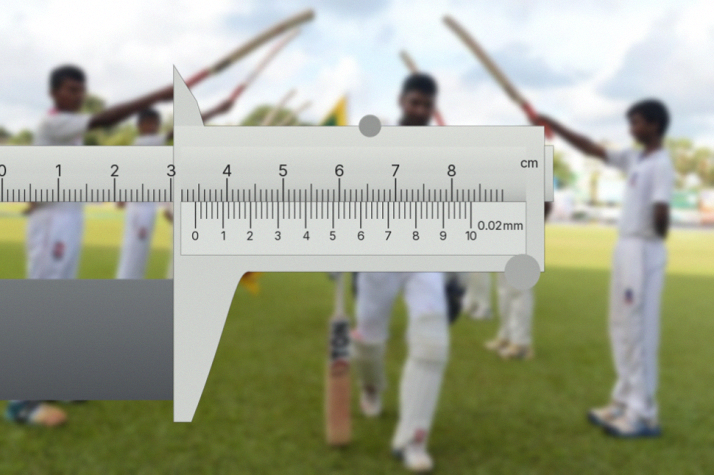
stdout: mm 34.4
